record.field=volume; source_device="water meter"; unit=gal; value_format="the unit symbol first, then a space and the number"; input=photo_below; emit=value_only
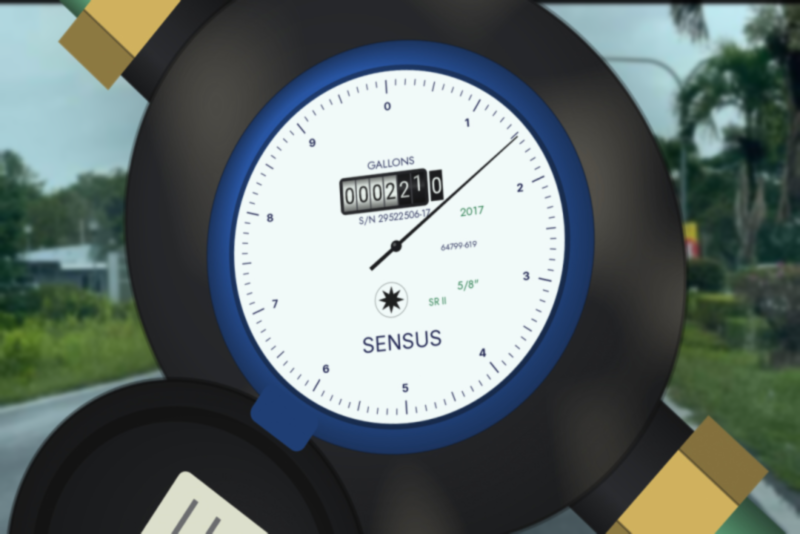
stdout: gal 2211.5
